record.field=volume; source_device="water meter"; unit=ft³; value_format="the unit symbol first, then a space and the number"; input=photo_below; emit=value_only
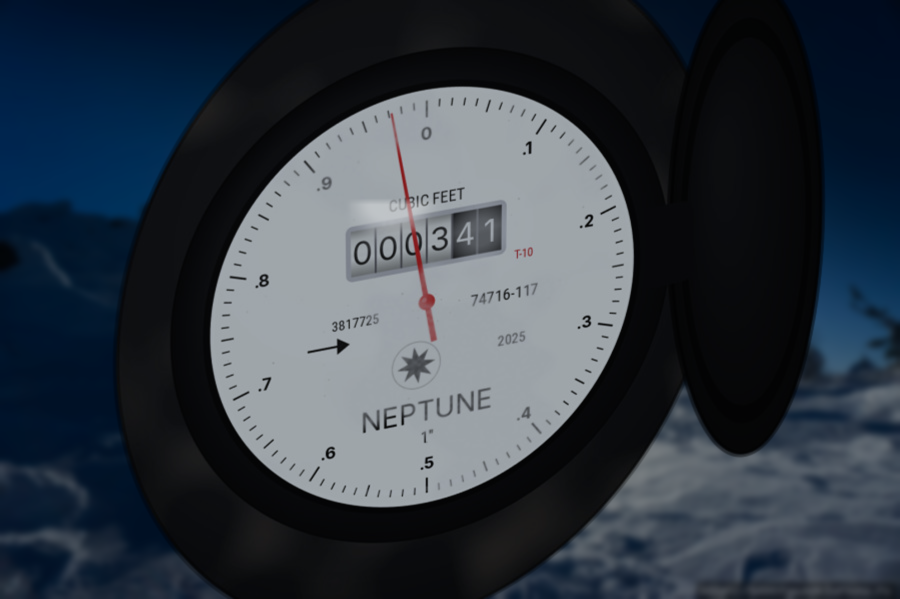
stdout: ft³ 340.97
